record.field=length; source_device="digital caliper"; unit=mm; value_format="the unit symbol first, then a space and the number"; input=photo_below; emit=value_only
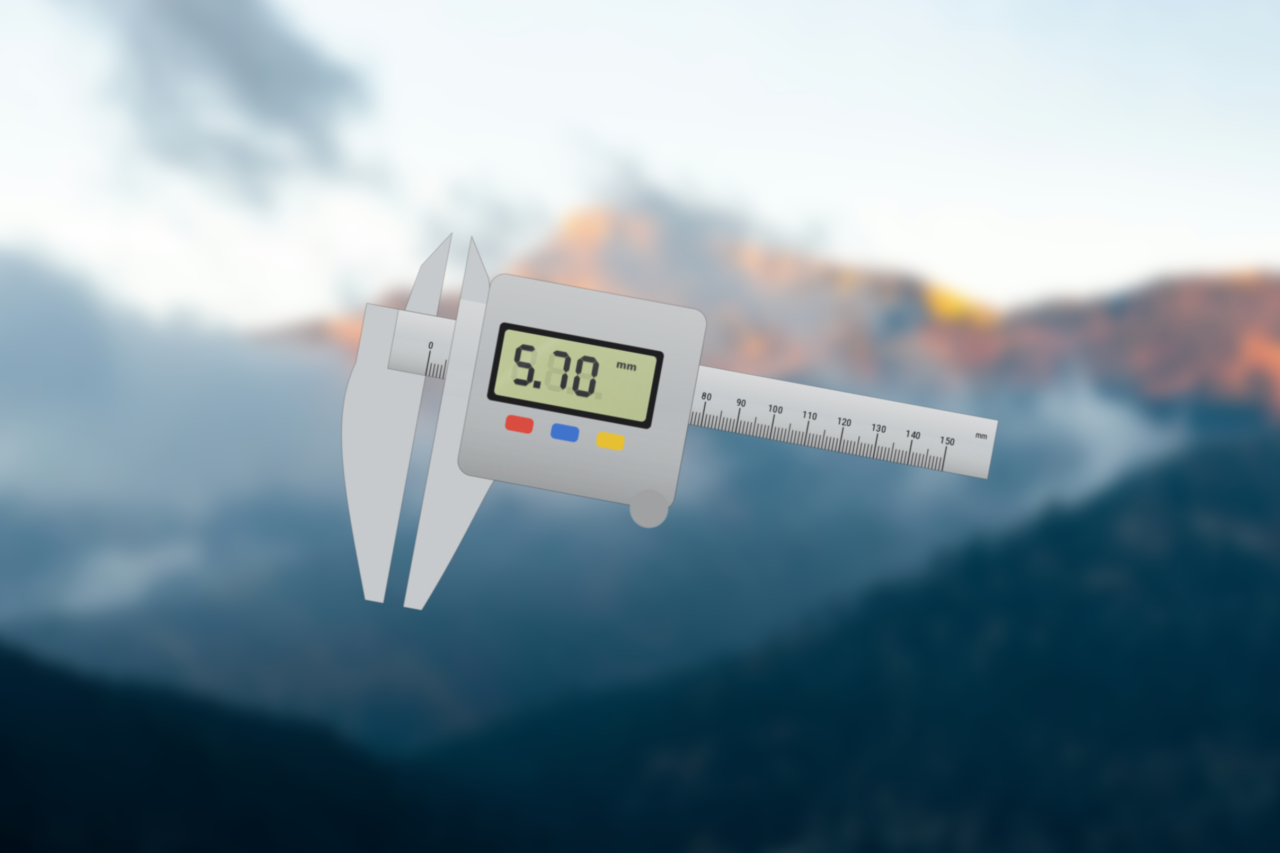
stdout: mm 5.70
